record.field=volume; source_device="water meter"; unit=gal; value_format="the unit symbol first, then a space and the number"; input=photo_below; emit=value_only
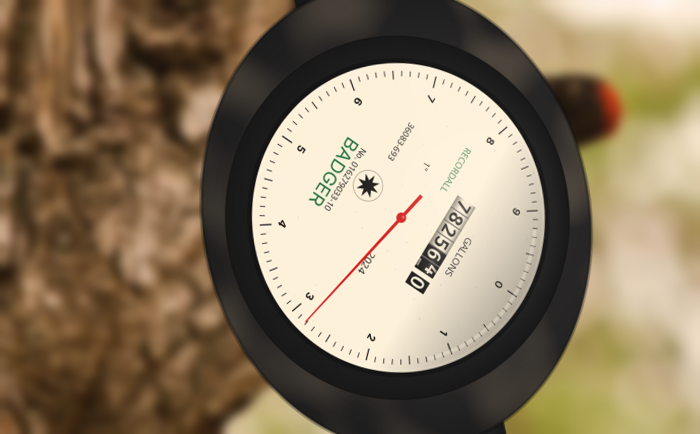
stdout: gal 7825642.8
